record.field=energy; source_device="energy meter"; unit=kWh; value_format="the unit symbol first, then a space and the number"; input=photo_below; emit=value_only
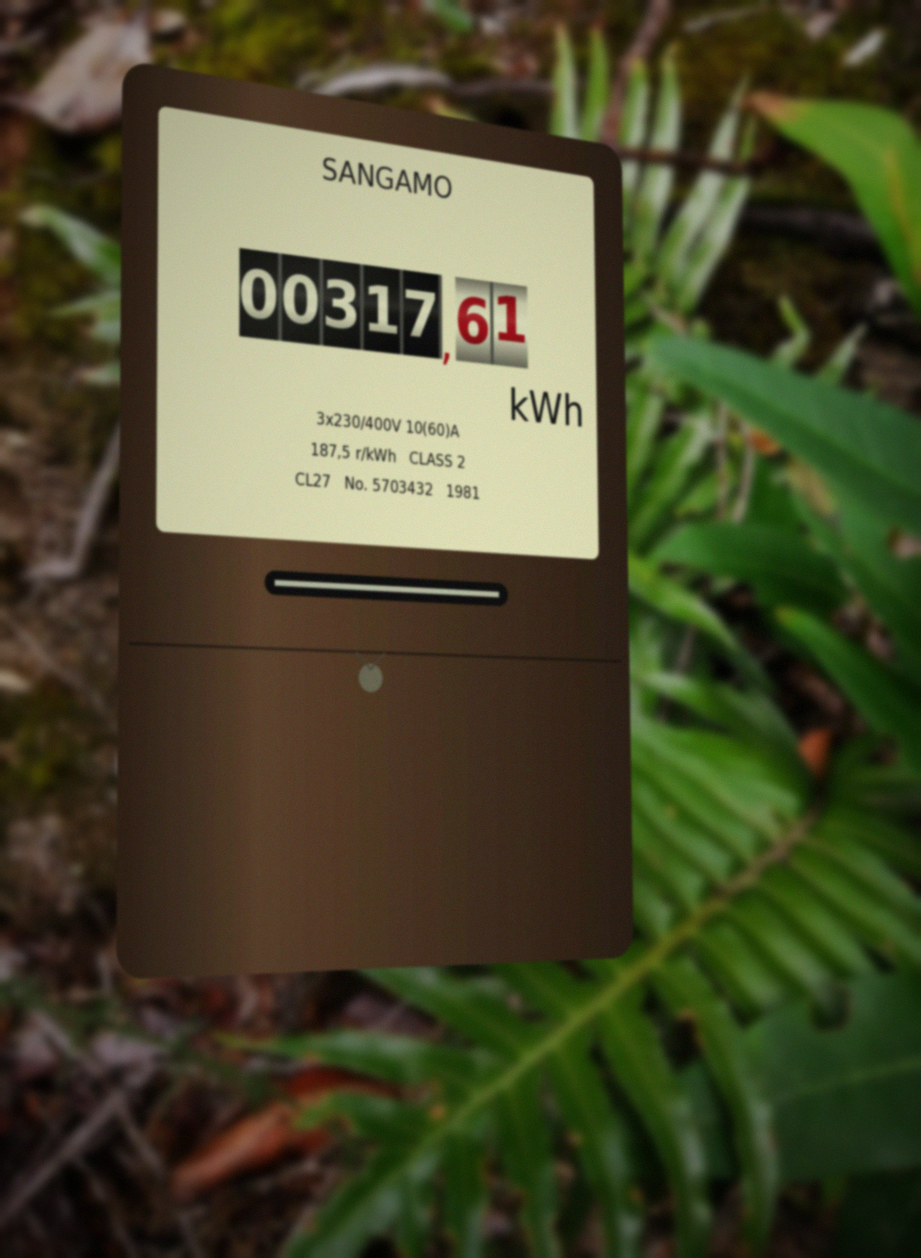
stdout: kWh 317.61
